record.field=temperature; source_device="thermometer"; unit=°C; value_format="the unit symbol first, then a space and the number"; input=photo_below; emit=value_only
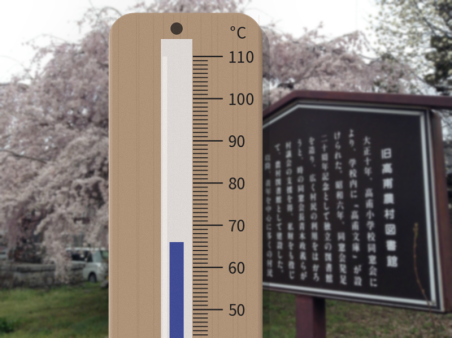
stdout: °C 66
